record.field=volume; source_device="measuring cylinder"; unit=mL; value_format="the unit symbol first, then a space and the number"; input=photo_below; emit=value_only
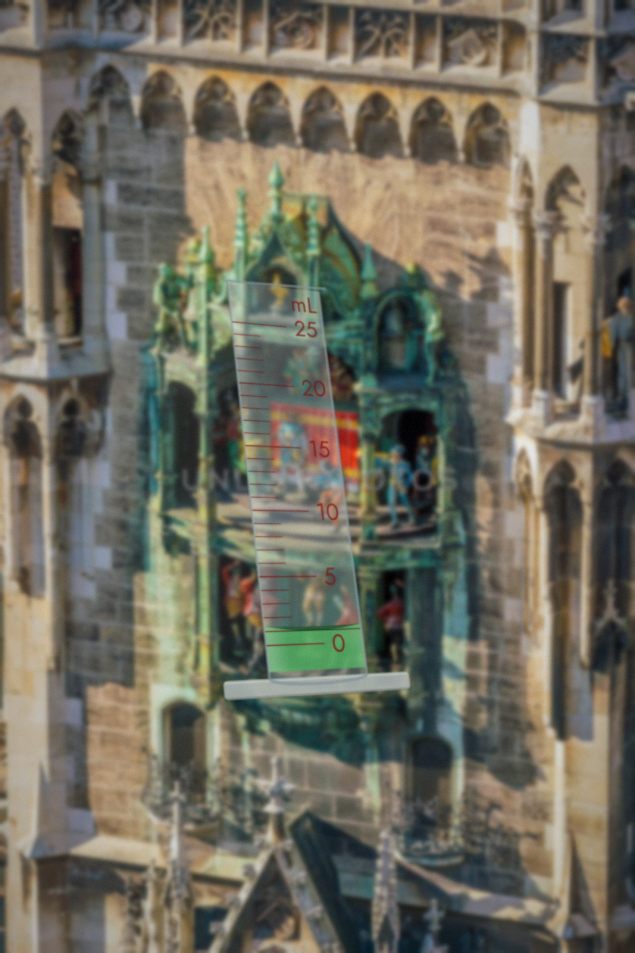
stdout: mL 1
